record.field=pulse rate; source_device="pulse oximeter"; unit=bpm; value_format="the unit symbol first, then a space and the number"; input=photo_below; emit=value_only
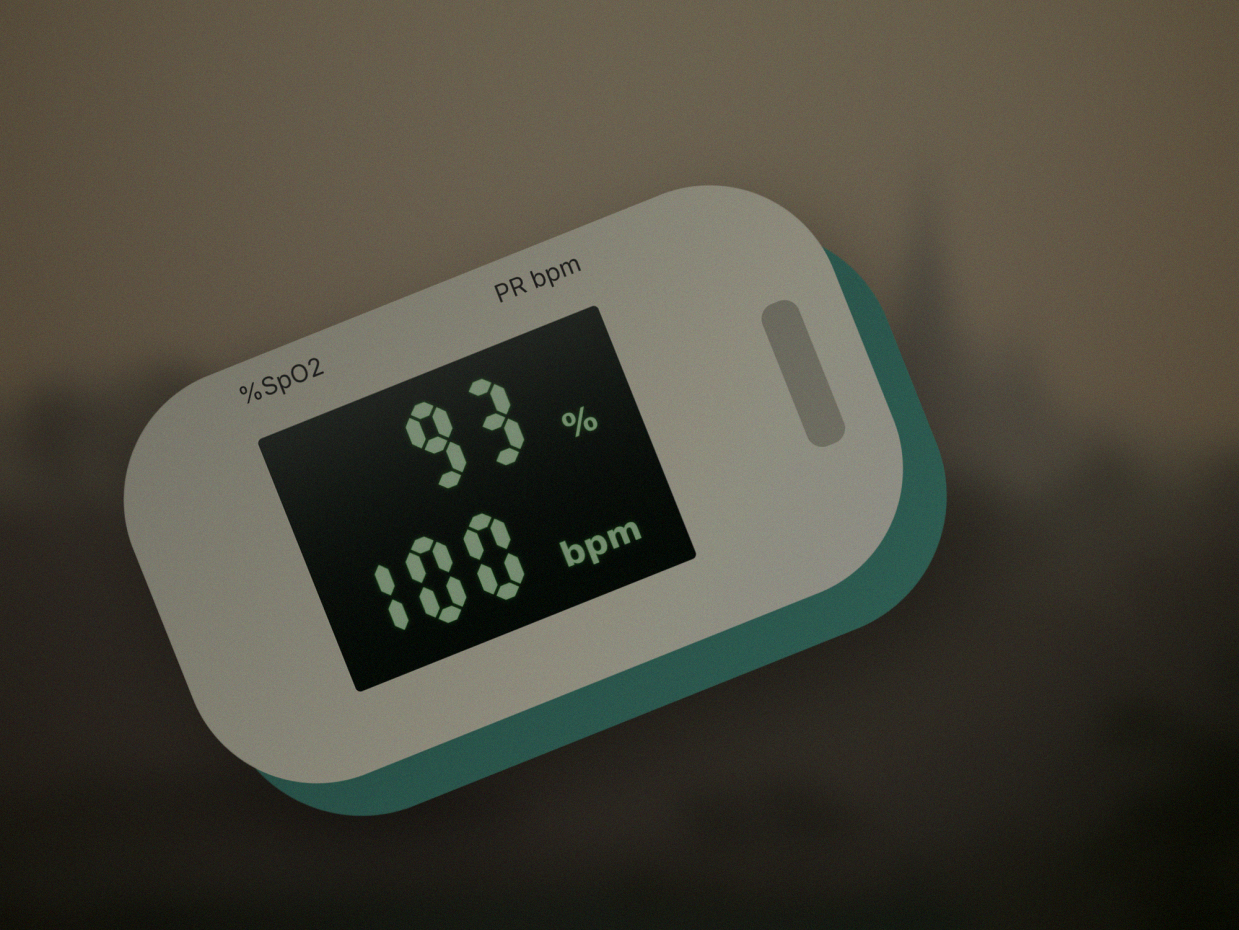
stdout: bpm 100
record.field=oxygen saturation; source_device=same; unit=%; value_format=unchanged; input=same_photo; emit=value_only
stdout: % 93
